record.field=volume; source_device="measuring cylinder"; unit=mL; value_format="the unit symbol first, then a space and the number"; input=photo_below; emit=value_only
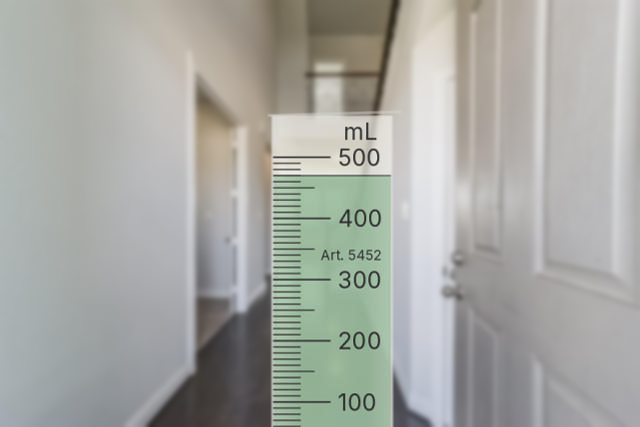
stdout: mL 470
